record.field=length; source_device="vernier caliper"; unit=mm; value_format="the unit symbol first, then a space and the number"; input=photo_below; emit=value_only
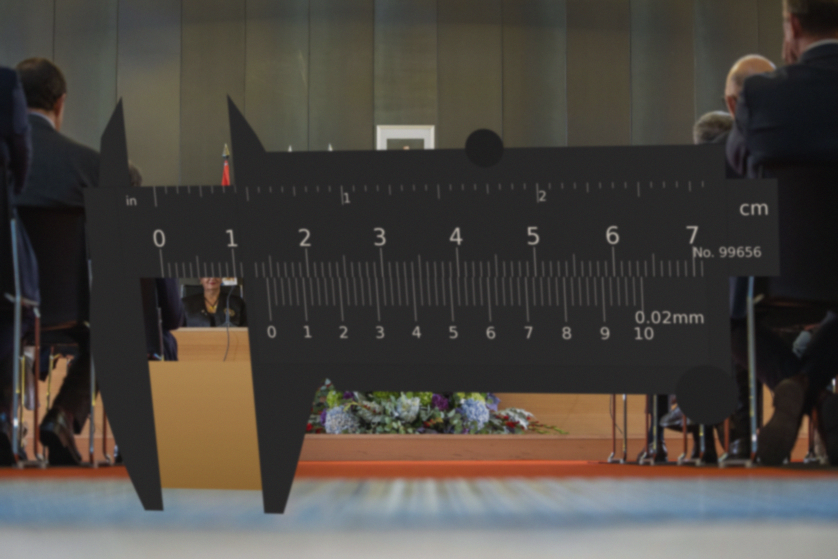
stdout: mm 14.4
